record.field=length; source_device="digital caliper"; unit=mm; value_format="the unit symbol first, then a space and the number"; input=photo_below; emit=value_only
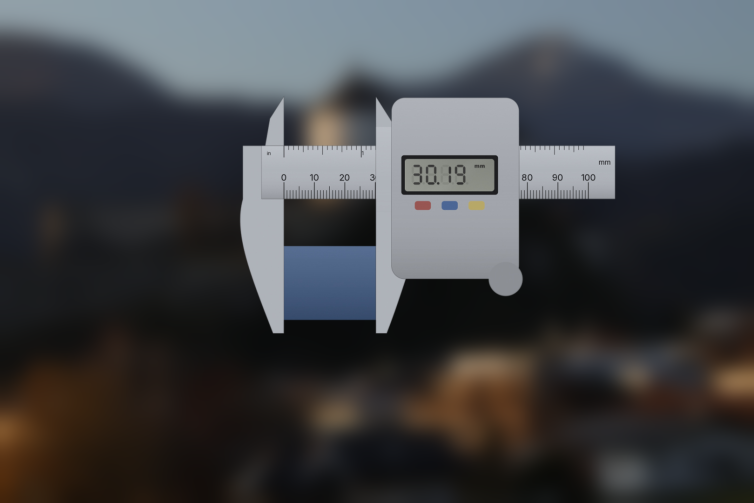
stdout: mm 30.19
